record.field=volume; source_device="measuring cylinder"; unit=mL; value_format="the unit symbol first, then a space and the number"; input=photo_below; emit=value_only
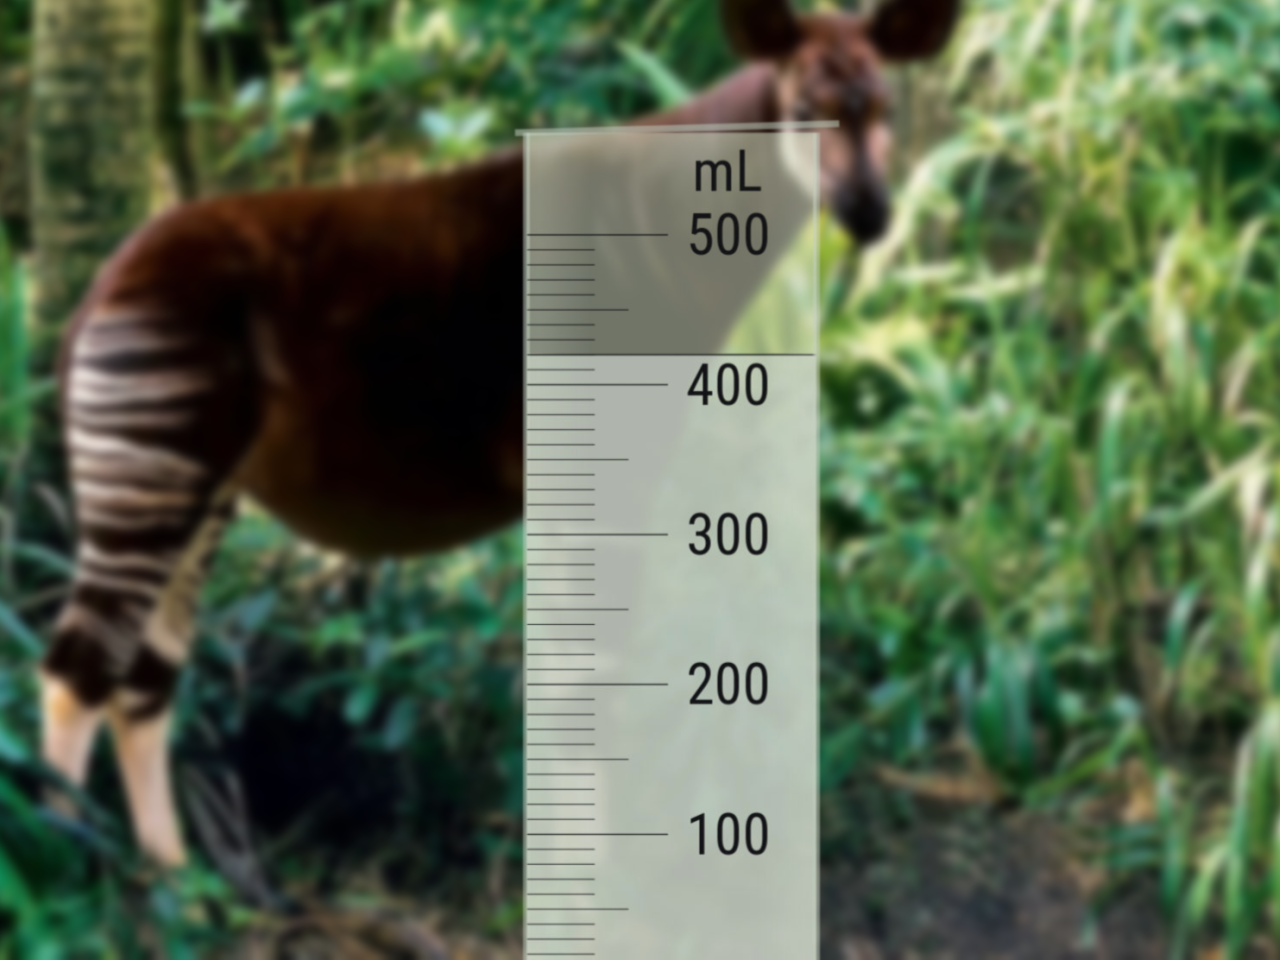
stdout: mL 420
